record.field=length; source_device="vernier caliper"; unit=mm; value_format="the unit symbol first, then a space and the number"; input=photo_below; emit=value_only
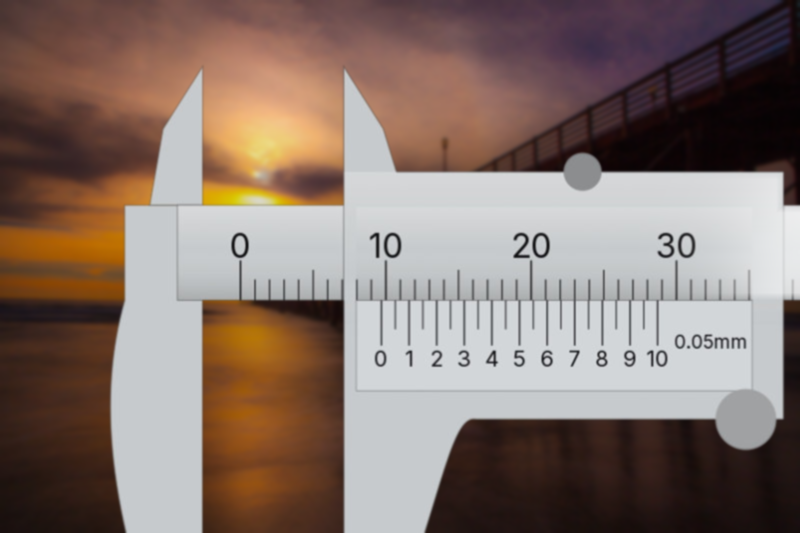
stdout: mm 9.7
